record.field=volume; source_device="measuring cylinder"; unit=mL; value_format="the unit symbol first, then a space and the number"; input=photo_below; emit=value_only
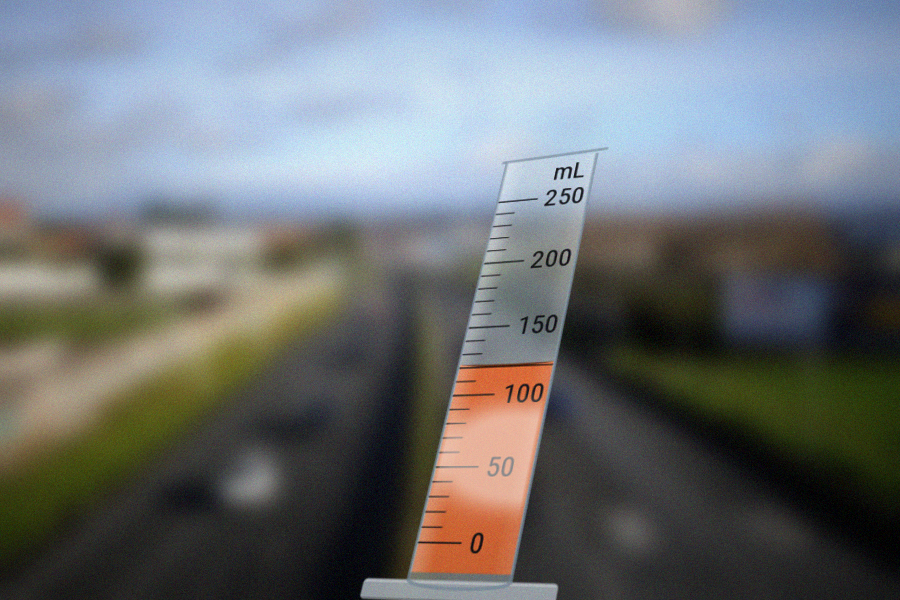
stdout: mL 120
